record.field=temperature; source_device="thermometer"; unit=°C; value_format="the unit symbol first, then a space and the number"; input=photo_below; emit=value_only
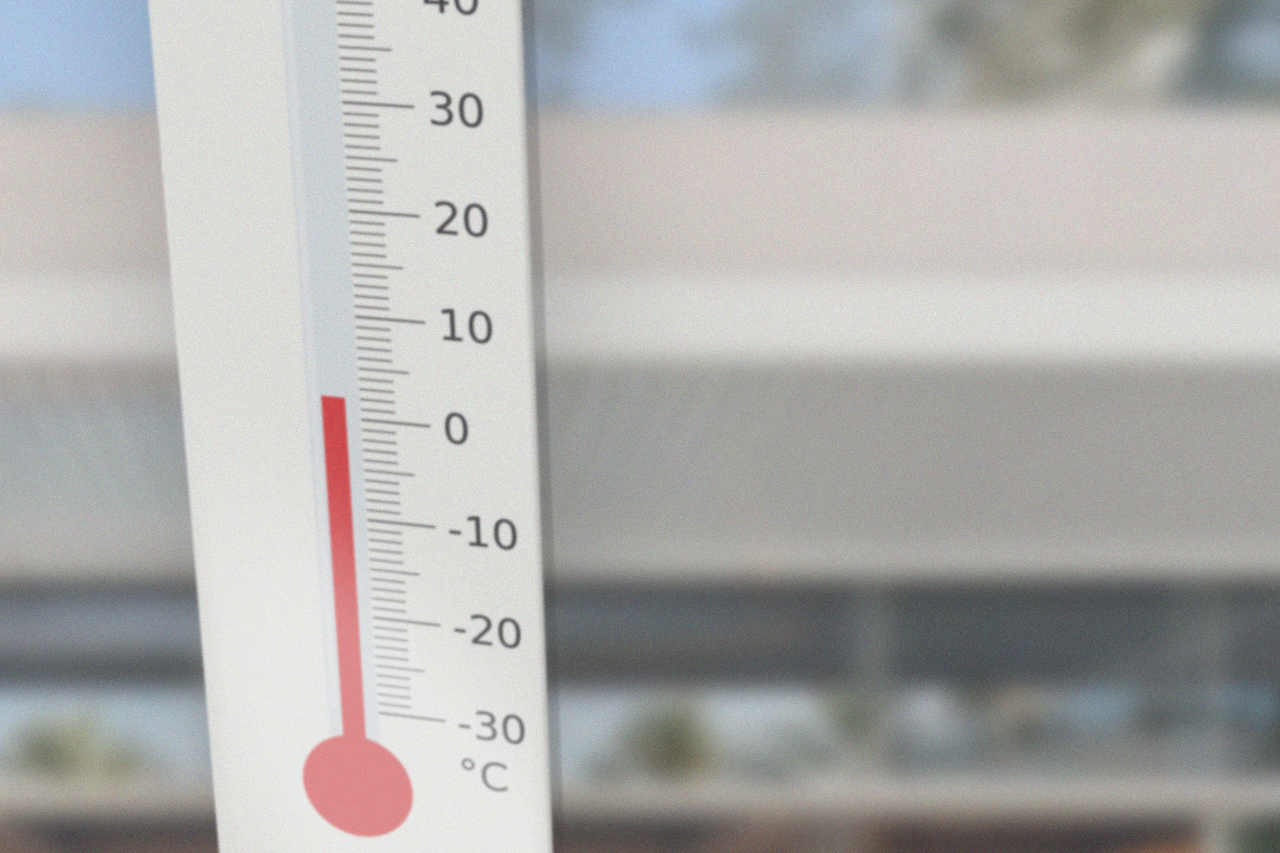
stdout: °C 2
